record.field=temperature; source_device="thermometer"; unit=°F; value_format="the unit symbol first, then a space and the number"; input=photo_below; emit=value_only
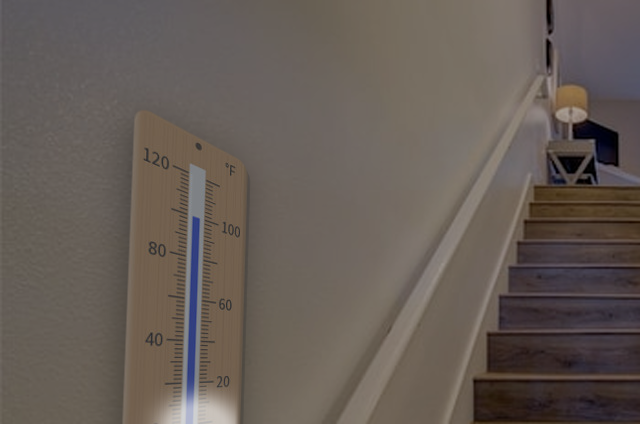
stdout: °F 100
